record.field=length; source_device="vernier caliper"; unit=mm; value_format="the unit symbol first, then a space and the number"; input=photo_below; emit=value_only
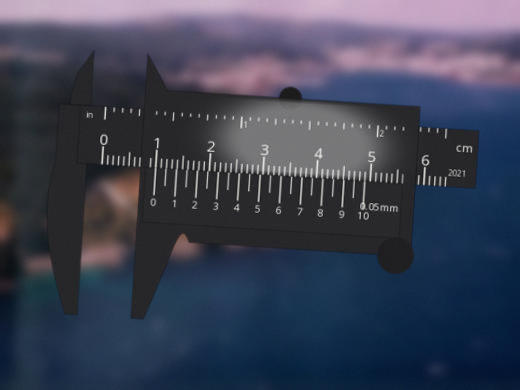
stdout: mm 10.0
